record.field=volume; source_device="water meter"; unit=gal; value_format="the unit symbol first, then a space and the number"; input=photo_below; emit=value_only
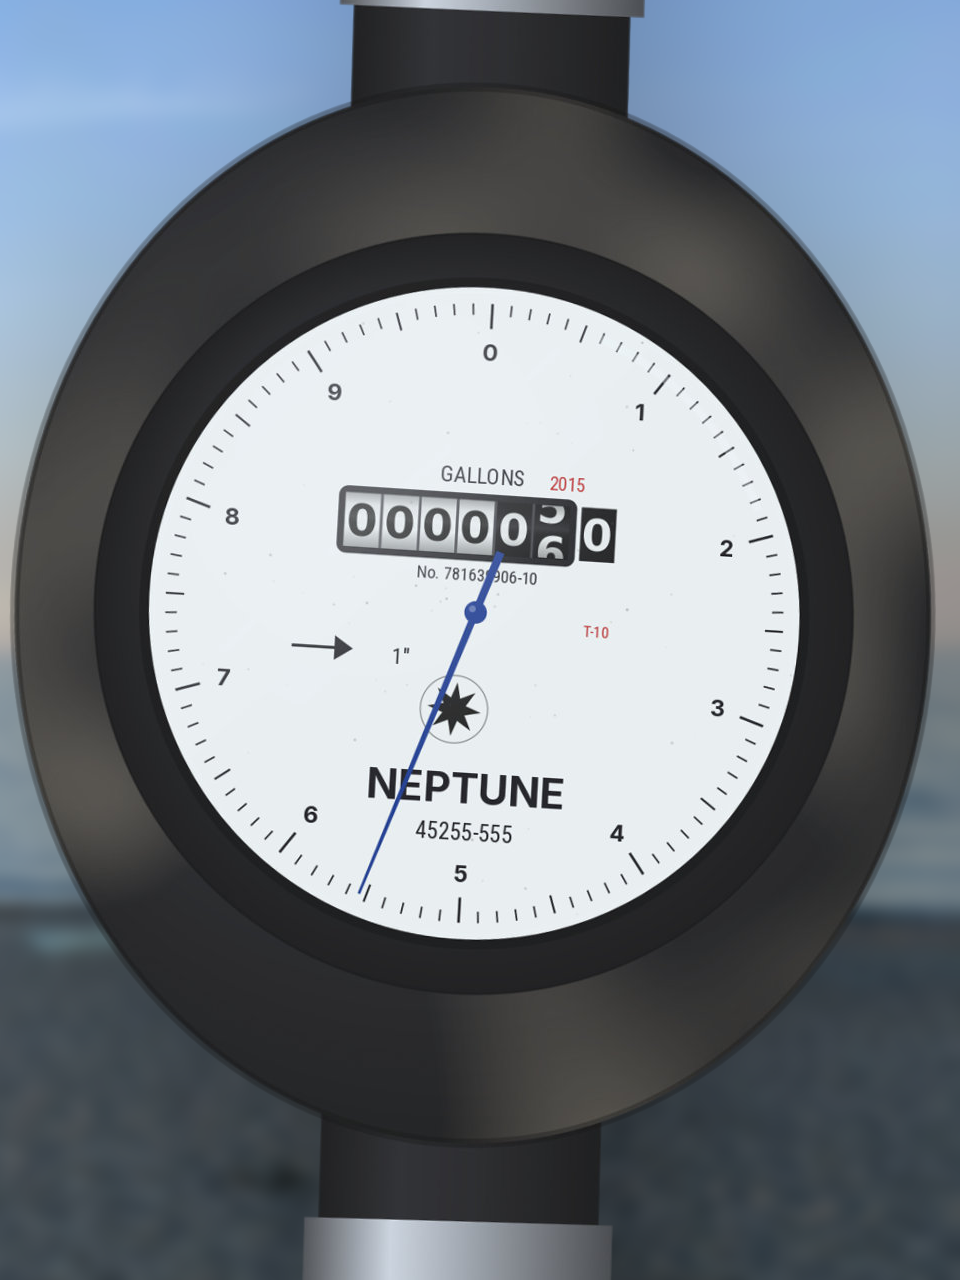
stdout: gal 55.5
